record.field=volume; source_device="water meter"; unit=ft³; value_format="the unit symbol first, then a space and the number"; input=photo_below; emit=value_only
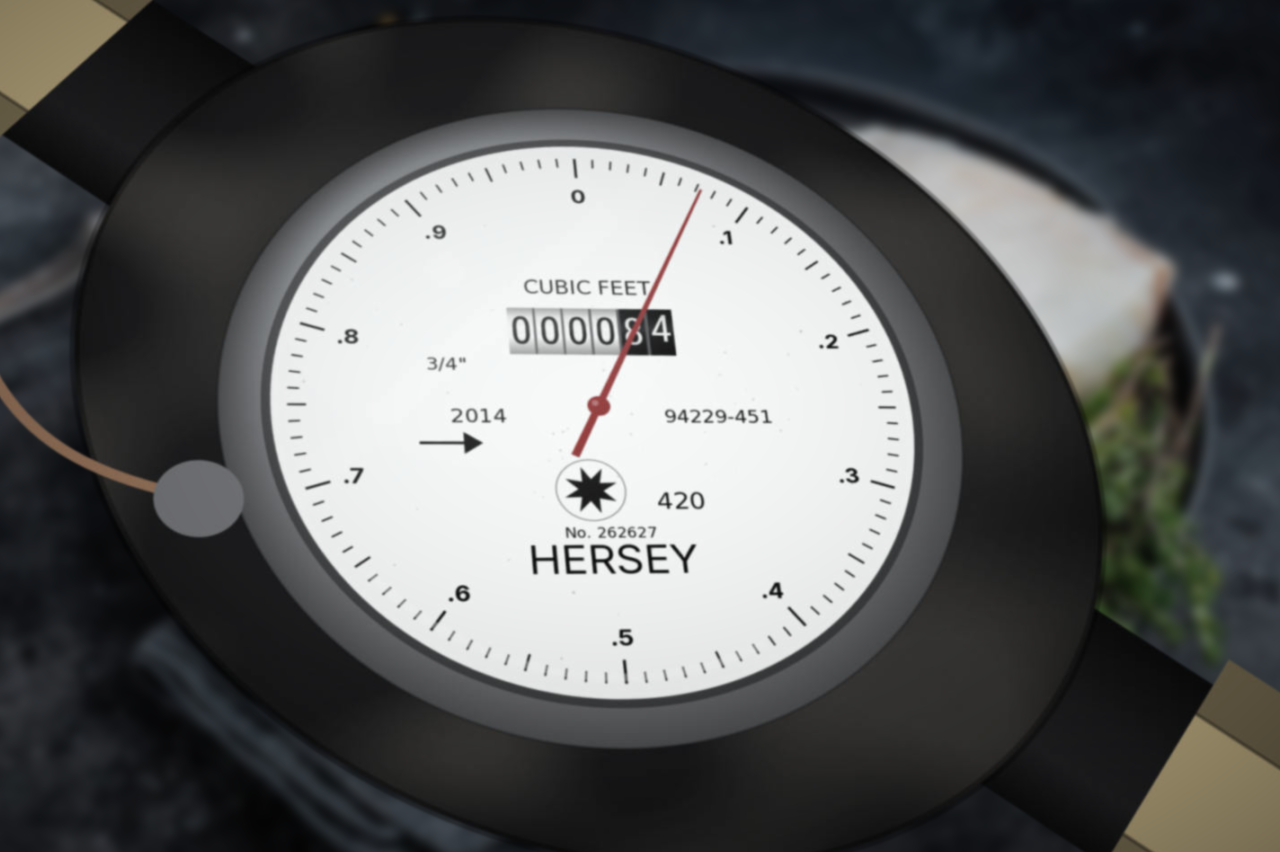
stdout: ft³ 84.07
